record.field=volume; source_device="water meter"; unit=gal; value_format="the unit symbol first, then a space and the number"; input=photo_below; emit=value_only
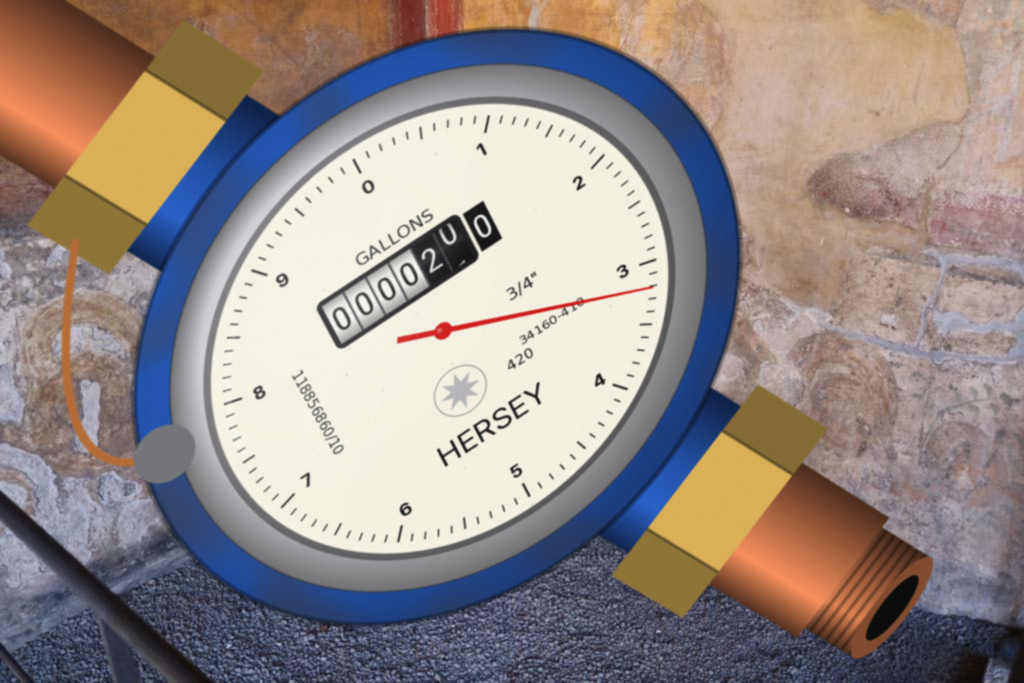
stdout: gal 203.2
